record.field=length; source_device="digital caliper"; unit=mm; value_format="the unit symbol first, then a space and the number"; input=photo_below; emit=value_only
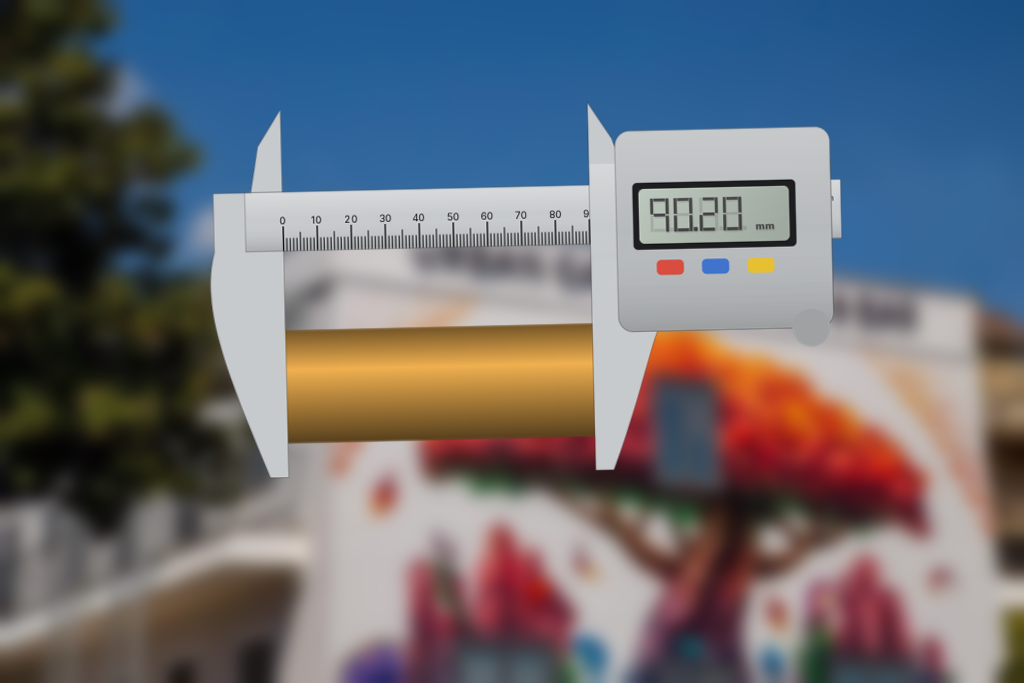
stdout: mm 90.20
